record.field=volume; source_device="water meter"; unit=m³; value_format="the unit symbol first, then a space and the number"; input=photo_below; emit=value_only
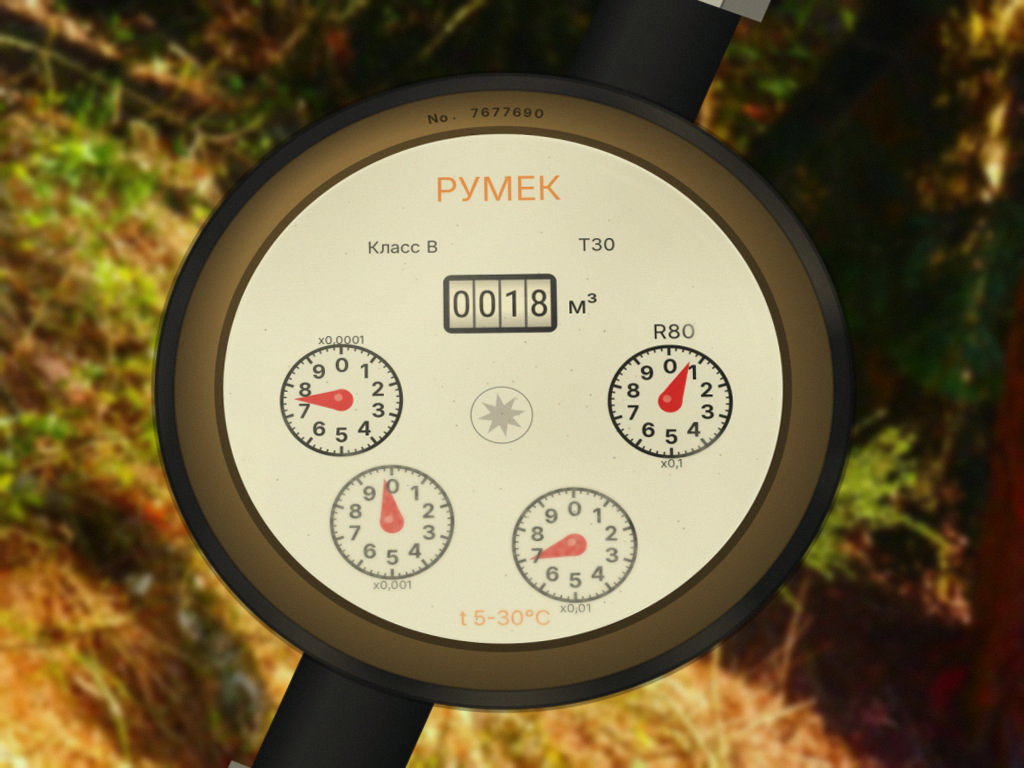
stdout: m³ 18.0697
